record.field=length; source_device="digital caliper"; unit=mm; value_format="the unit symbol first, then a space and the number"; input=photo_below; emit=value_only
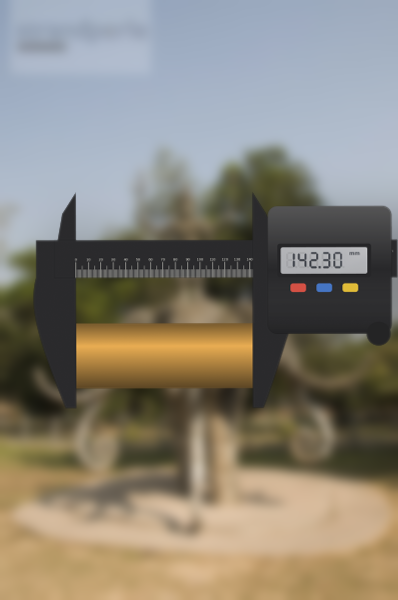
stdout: mm 142.30
